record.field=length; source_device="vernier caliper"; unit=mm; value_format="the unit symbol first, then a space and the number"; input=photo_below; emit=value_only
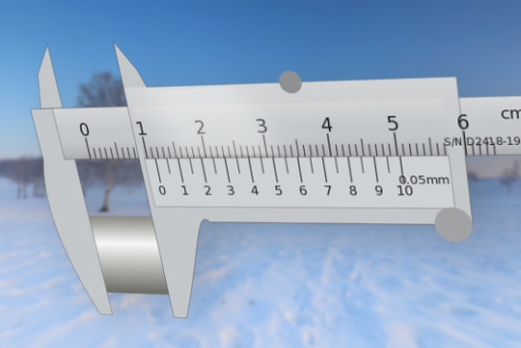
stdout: mm 11.4
